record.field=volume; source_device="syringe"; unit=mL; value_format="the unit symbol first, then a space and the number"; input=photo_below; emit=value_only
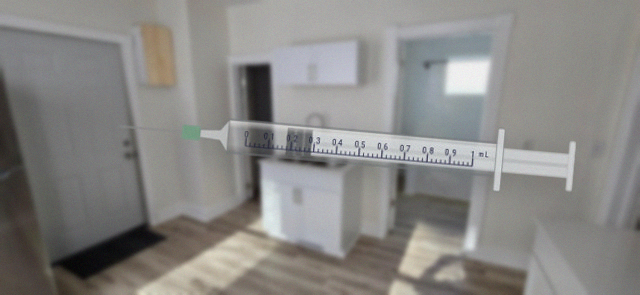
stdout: mL 0.18
